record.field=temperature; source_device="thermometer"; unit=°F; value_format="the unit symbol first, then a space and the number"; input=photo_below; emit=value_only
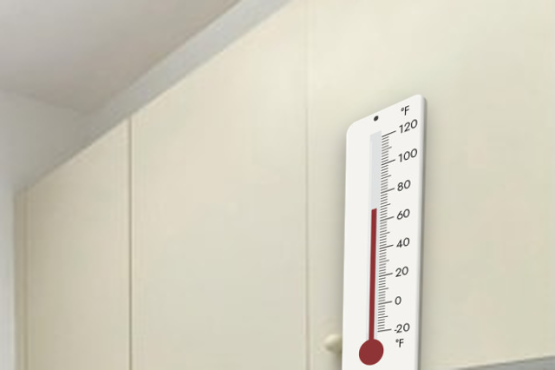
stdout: °F 70
